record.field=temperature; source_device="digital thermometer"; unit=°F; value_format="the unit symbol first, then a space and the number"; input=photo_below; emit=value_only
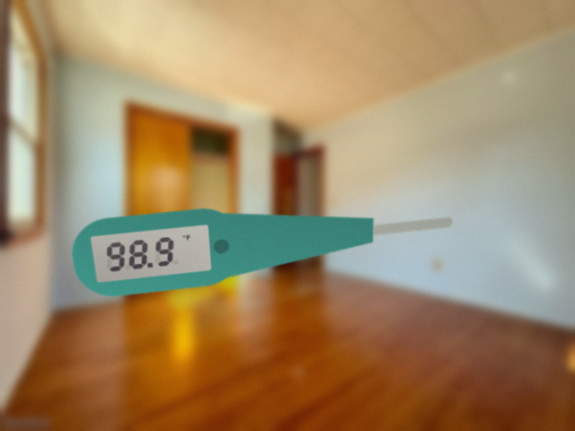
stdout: °F 98.9
